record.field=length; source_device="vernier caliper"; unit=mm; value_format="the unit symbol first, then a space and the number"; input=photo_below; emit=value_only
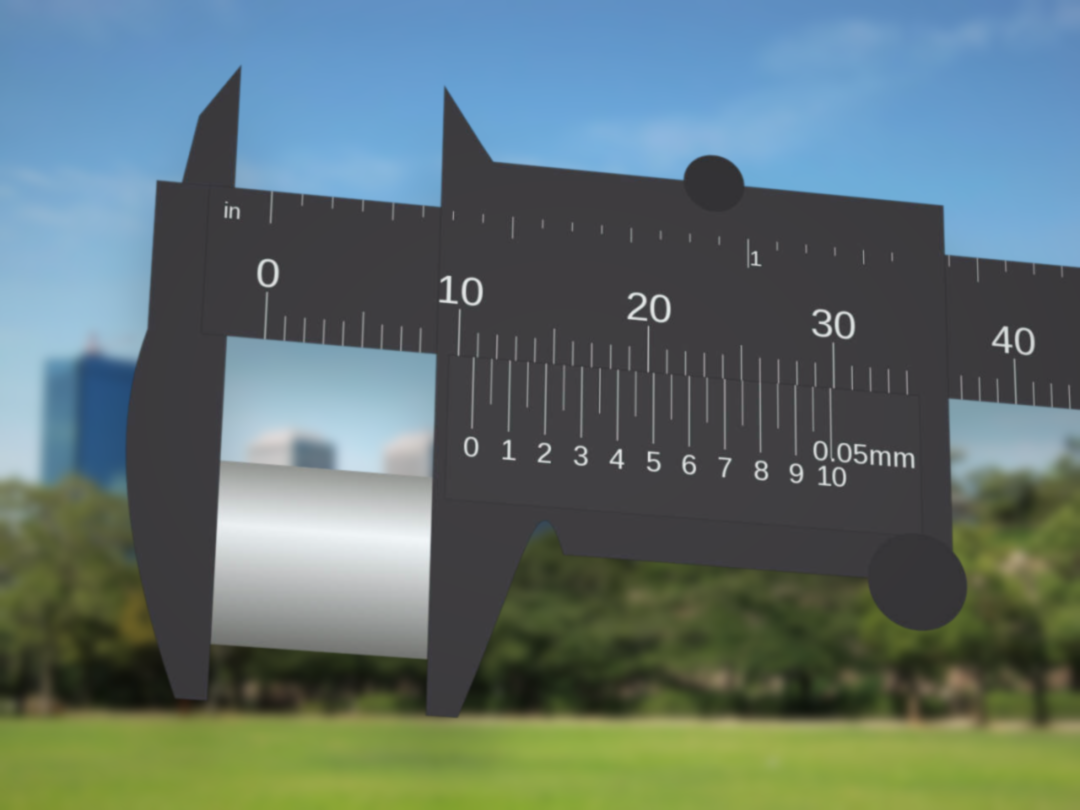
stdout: mm 10.8
